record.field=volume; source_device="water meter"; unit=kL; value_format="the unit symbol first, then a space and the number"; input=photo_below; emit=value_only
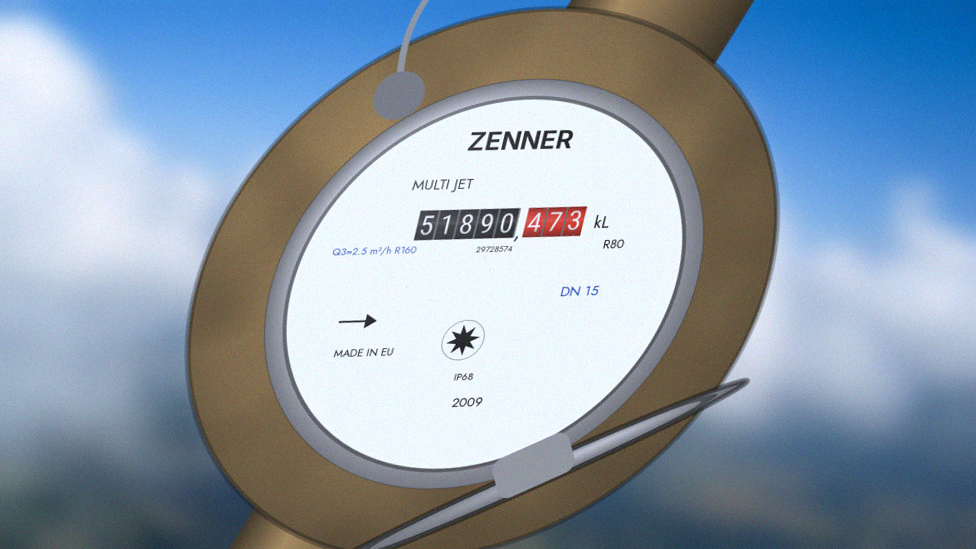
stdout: kL 51890.473
